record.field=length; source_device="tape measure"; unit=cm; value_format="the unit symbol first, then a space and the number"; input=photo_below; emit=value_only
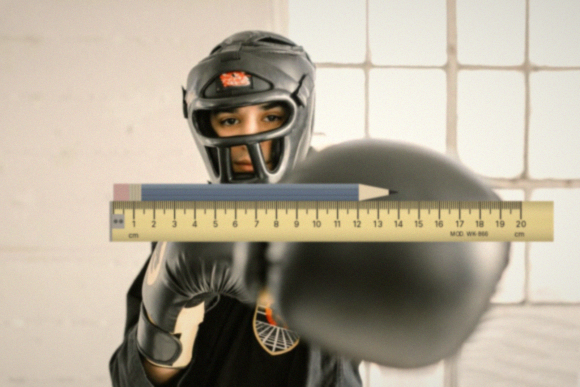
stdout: cm 14
